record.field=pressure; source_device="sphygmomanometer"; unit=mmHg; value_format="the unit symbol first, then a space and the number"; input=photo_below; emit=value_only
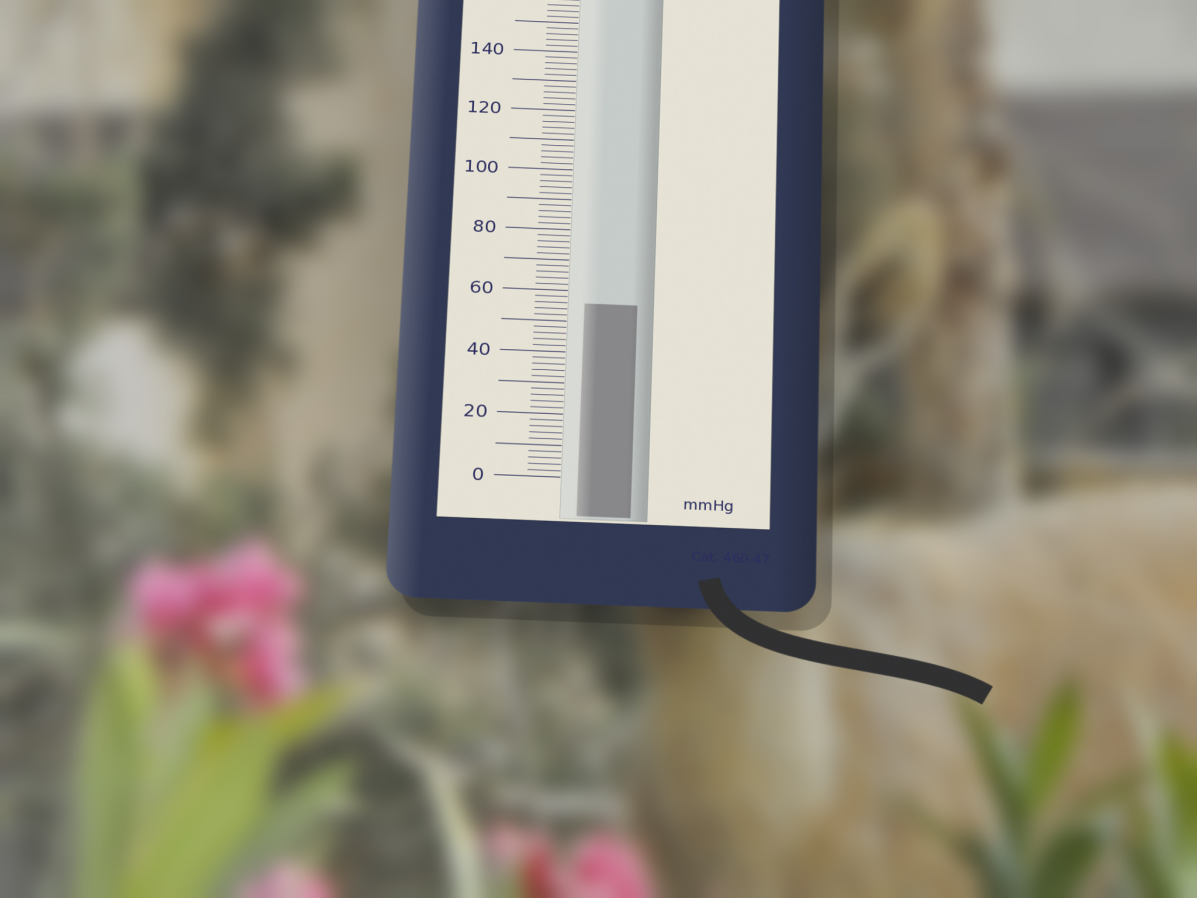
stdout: mmHg 56
